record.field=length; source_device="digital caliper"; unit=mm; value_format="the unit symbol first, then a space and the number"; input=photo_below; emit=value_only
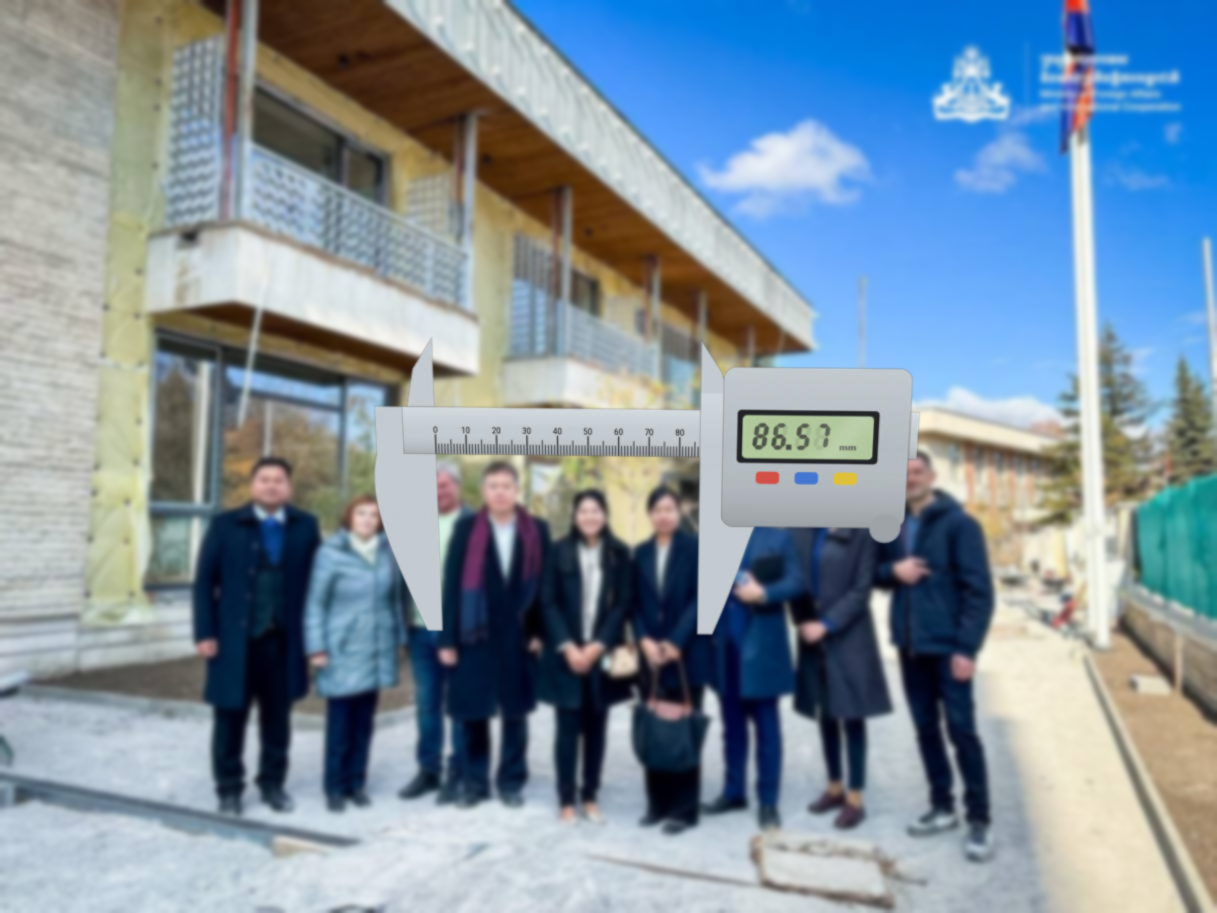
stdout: mm 86.57
